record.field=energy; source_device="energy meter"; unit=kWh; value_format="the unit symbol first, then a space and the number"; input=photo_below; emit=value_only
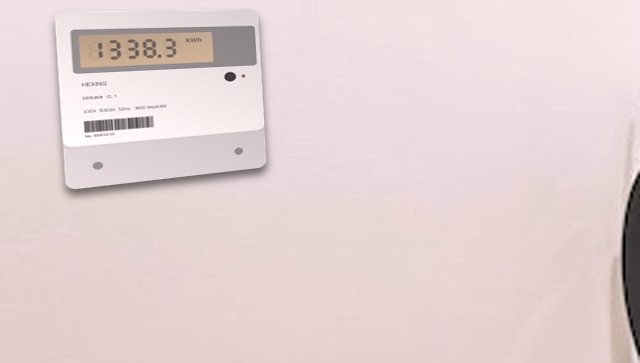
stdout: kWh 1338.3
